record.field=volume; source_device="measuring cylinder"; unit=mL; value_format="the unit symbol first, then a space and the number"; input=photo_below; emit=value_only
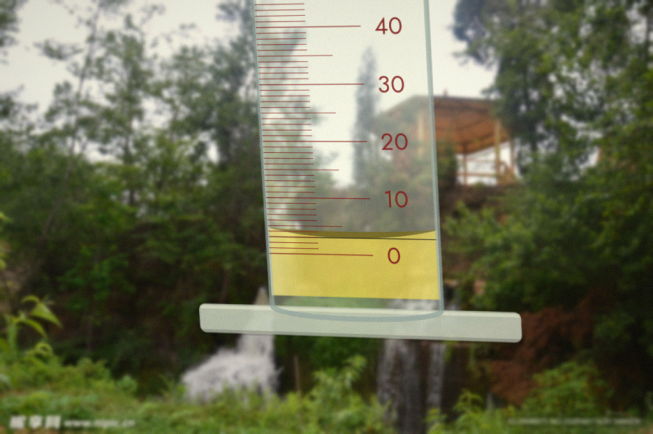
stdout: mL 3
